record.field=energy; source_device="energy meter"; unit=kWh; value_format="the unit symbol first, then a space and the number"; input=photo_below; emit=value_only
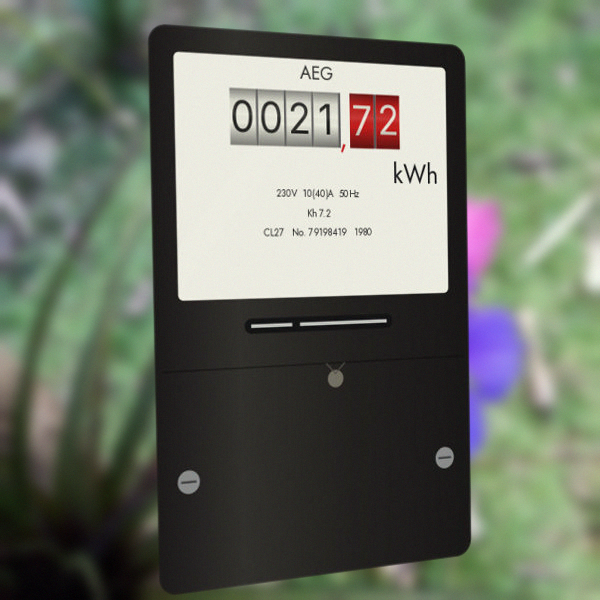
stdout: kWh 21.72
